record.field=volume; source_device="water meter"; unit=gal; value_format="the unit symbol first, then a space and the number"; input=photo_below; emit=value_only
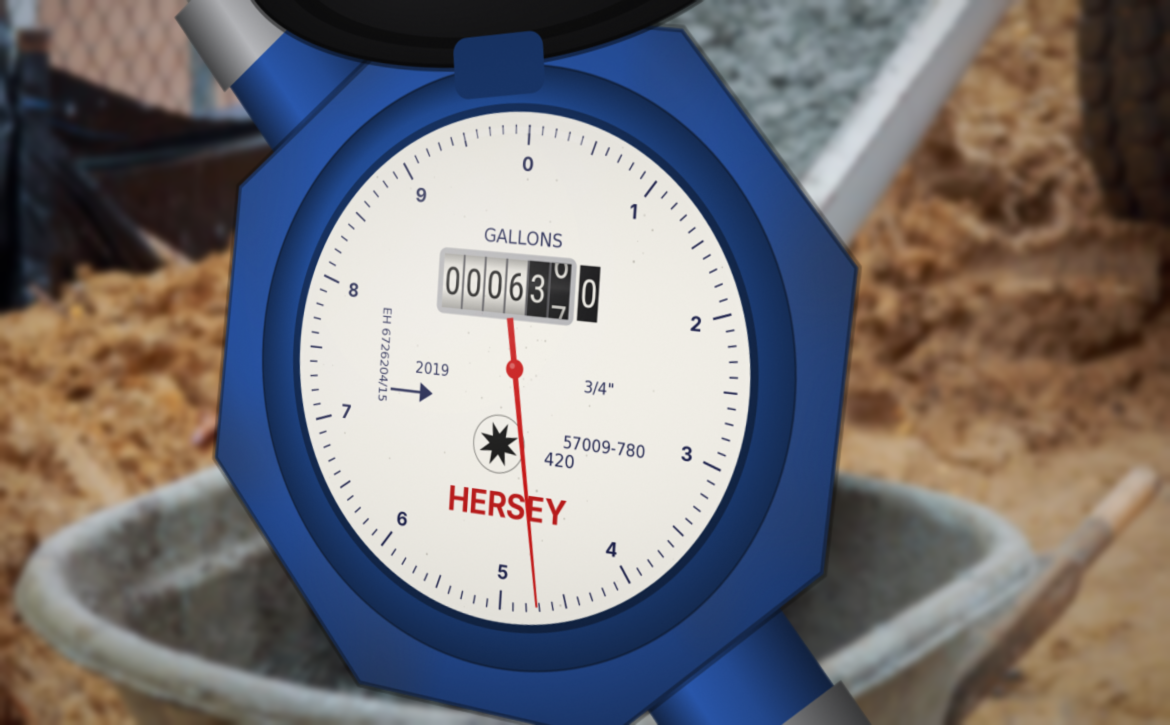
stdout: gal 6364.7
